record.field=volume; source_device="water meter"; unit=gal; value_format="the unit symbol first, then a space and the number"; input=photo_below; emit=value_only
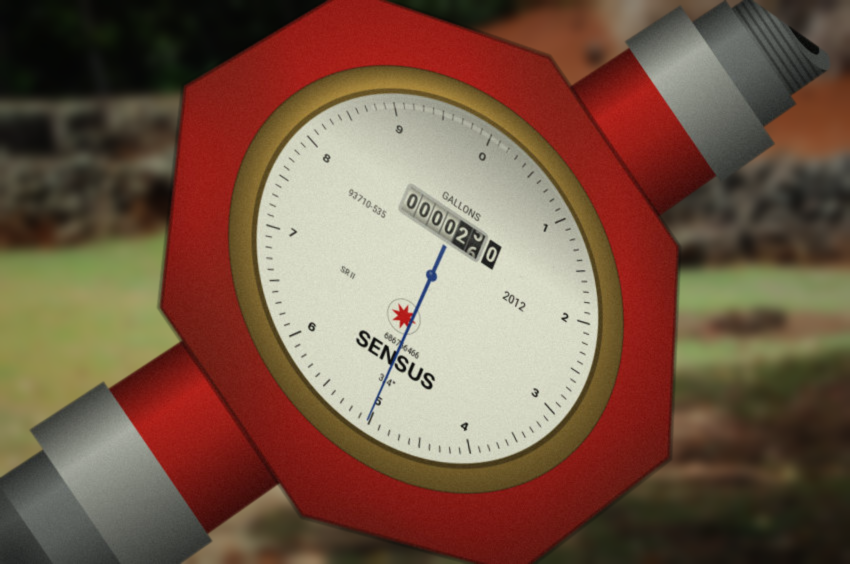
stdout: gal 255.0
